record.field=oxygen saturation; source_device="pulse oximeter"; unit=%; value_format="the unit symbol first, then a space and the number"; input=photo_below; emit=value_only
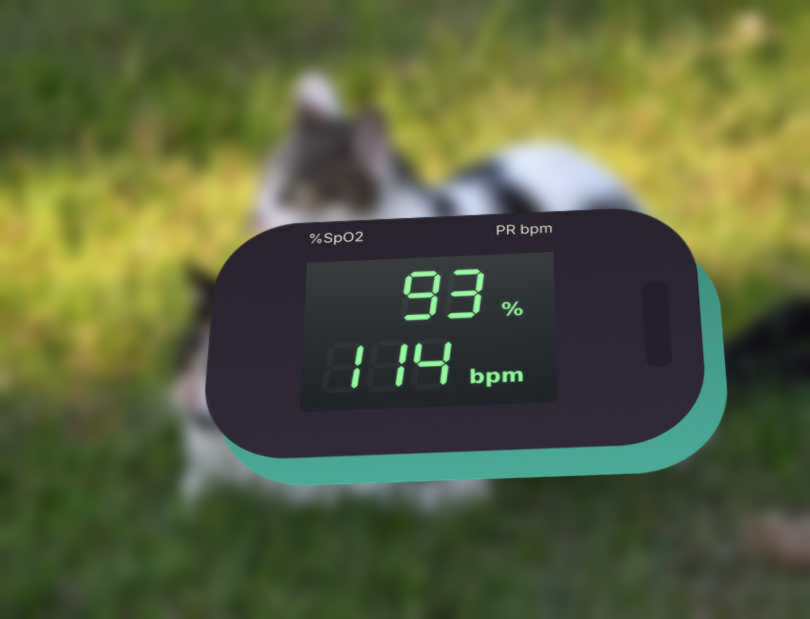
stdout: % 93
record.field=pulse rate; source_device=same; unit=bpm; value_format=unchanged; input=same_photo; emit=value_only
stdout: bpm 114
